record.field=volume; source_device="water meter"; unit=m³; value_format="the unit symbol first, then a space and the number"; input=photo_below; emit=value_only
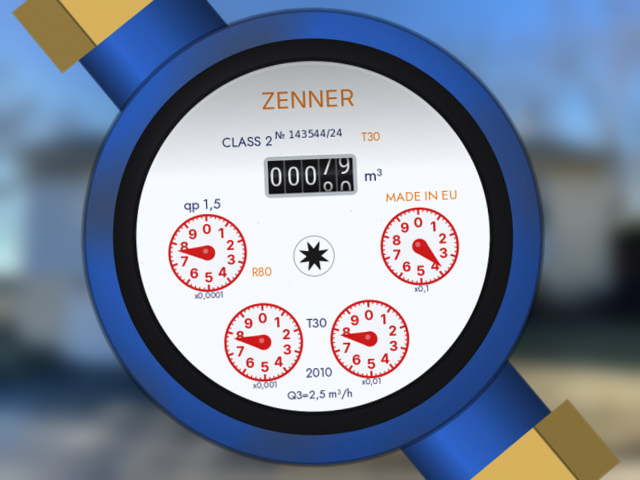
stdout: m³ 79.3777
